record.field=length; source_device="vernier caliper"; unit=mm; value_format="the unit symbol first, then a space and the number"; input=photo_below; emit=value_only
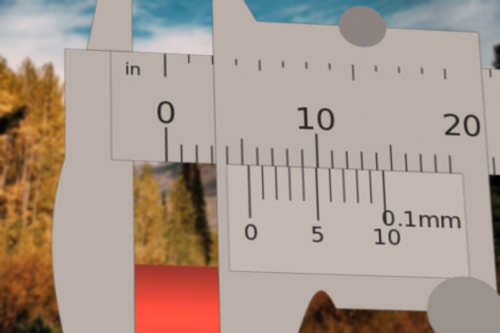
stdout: mm 5.4
